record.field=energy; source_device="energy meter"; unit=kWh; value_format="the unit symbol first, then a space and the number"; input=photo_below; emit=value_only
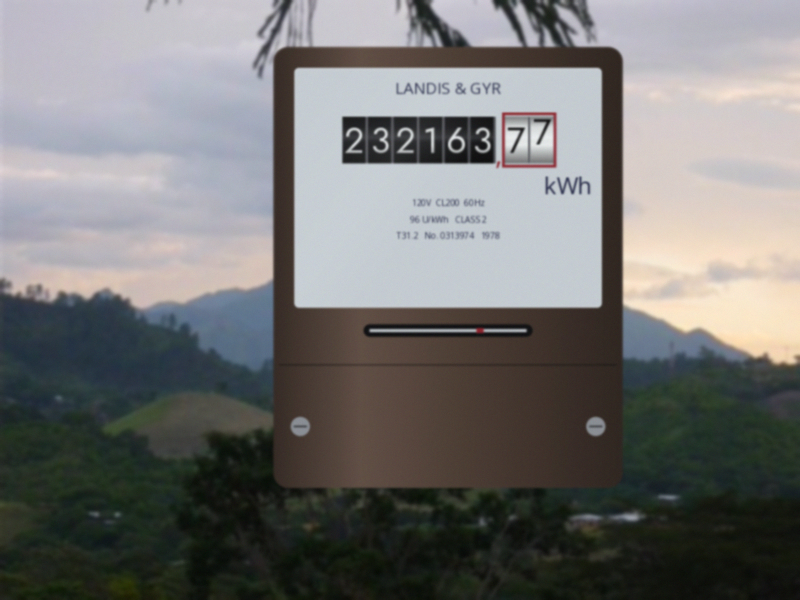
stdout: kWh 232163.77
